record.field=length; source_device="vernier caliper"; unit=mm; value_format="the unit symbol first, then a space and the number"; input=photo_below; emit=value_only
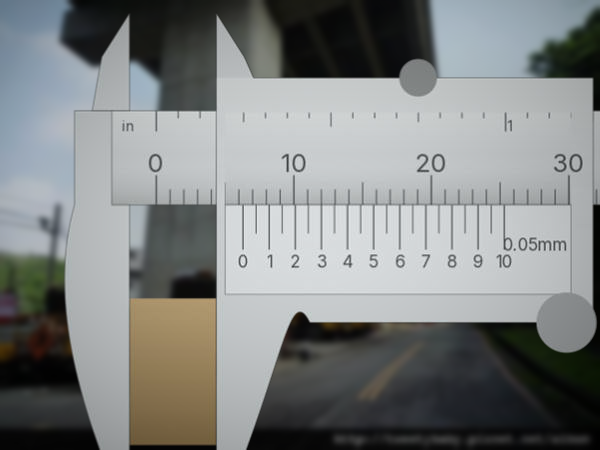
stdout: mm 6.3
